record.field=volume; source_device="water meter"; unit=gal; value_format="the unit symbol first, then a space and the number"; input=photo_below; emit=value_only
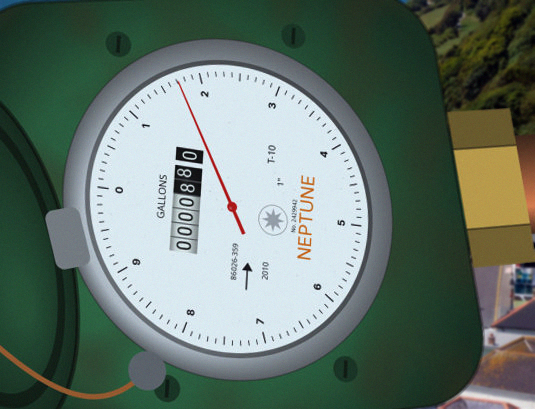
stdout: gal 881.7
